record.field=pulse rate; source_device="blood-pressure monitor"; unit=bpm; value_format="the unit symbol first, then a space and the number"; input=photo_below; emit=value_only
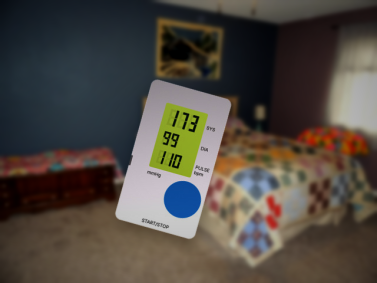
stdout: bpm 110
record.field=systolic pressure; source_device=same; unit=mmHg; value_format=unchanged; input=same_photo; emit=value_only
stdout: mmHg 173
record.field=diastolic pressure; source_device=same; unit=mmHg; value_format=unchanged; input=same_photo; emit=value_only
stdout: mmHg 99
